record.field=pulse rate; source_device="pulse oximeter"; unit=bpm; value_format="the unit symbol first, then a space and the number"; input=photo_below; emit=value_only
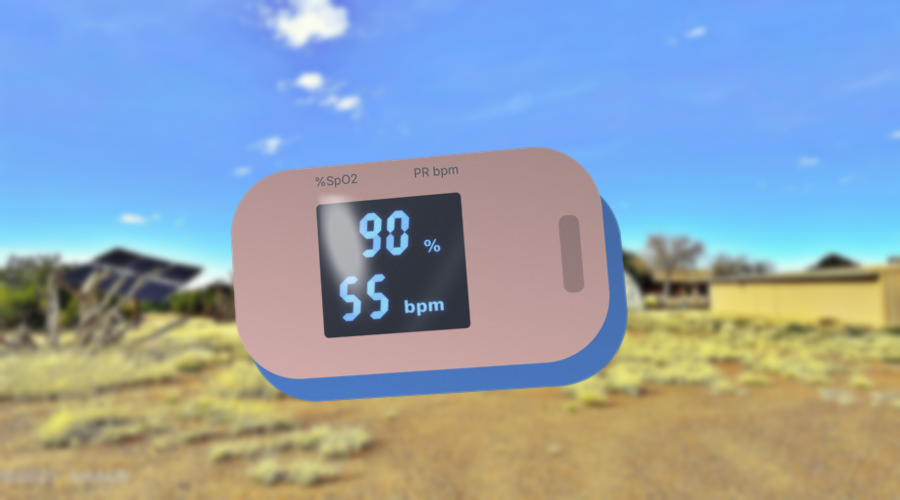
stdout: bpm 55
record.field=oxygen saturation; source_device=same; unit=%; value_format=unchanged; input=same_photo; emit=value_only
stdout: % 90
